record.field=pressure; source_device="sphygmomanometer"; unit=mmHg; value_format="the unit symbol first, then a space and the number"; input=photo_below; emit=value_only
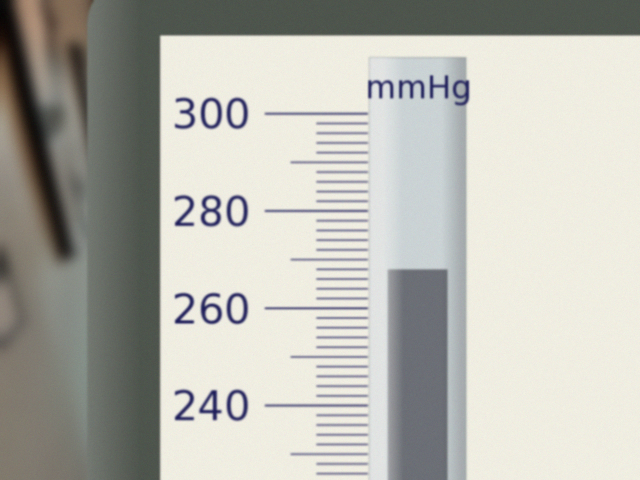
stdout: mmHg 268
